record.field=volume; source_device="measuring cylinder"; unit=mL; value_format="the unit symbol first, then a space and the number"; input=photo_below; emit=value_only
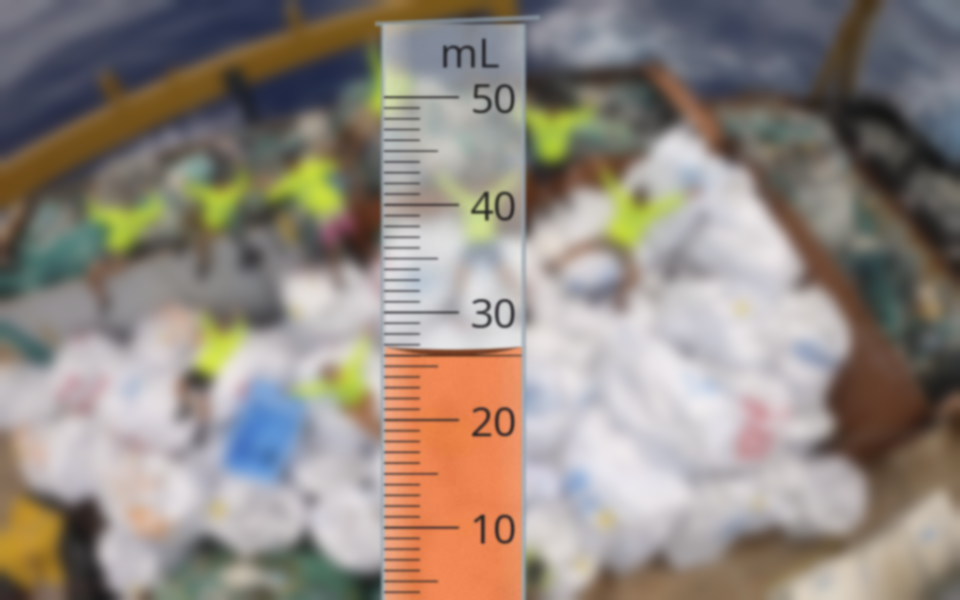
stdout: mL 26
